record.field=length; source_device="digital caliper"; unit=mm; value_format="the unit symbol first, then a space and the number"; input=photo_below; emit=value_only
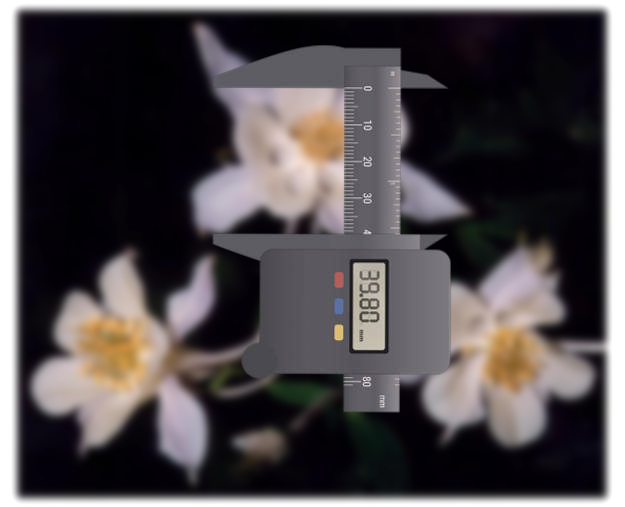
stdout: mm 39.80
